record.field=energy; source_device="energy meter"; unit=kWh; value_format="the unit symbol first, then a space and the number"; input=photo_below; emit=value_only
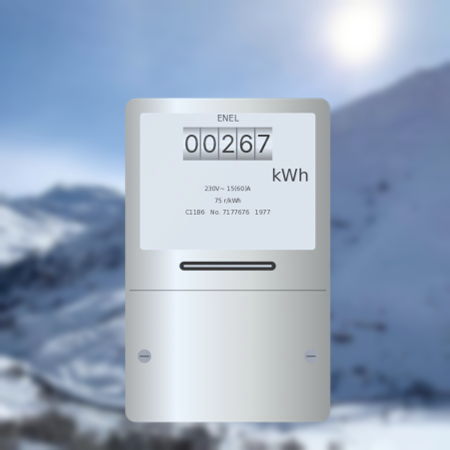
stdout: kWh 267
